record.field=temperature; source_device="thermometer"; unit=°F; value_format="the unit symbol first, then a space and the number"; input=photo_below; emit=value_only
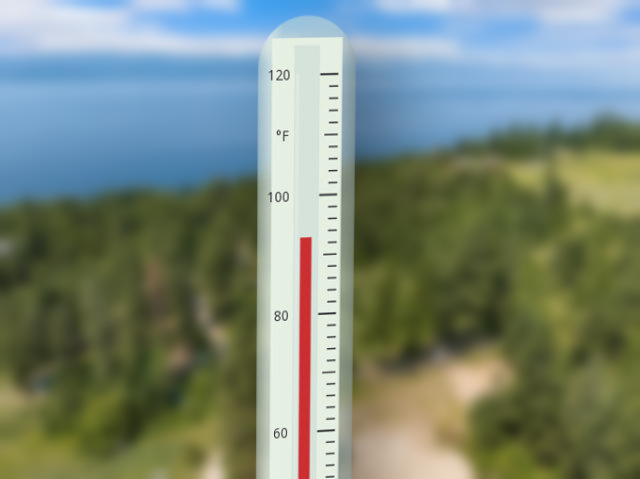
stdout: °F 93
